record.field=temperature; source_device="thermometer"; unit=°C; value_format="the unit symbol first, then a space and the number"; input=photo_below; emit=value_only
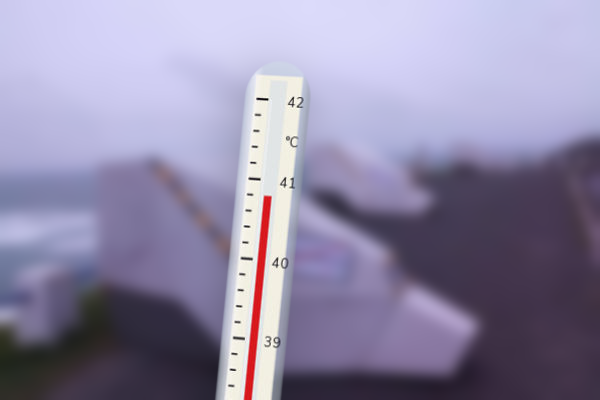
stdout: °C 40.8
